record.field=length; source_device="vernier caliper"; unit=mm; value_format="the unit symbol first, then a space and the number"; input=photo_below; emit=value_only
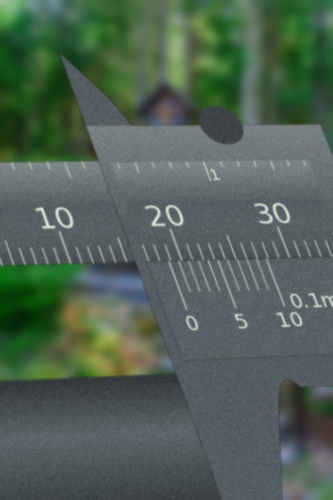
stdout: mm 18.8
